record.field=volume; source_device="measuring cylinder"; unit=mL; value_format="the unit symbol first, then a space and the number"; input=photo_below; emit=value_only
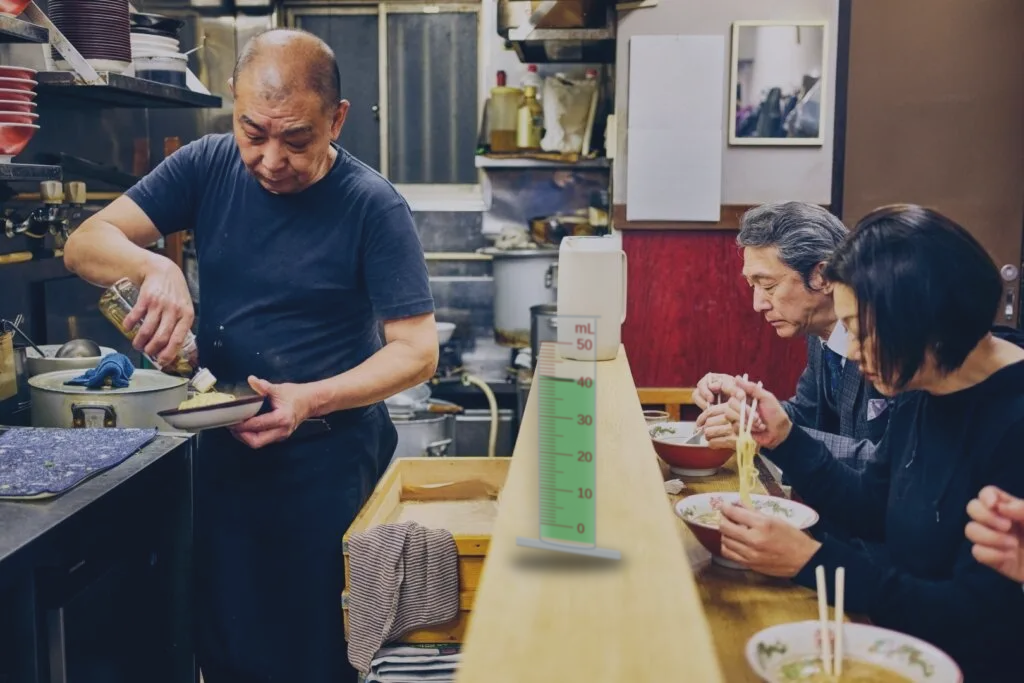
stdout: mL 40
